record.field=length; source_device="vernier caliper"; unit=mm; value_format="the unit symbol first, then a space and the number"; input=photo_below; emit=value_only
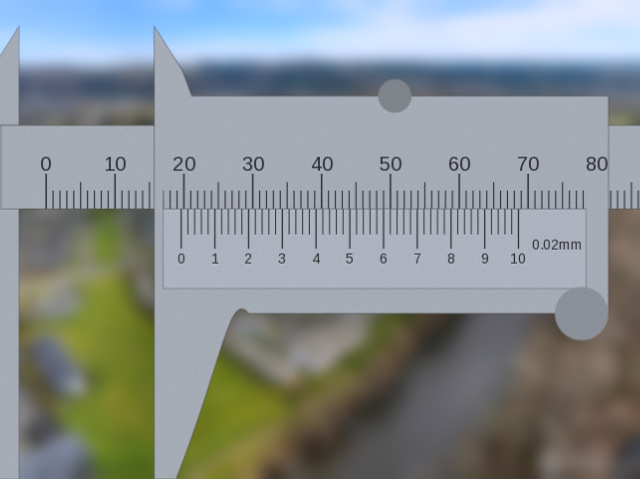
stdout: mm 19.6
